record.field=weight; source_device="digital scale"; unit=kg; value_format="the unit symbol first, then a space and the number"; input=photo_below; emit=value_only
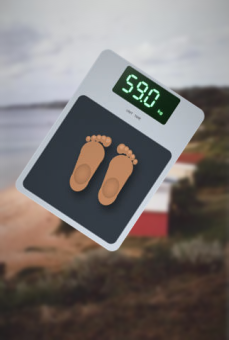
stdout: kg 59.0
